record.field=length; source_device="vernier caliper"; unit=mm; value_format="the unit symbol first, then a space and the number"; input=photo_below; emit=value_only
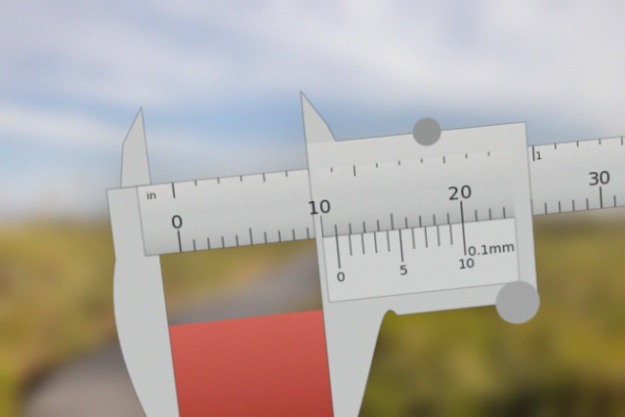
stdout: mm 11.0
